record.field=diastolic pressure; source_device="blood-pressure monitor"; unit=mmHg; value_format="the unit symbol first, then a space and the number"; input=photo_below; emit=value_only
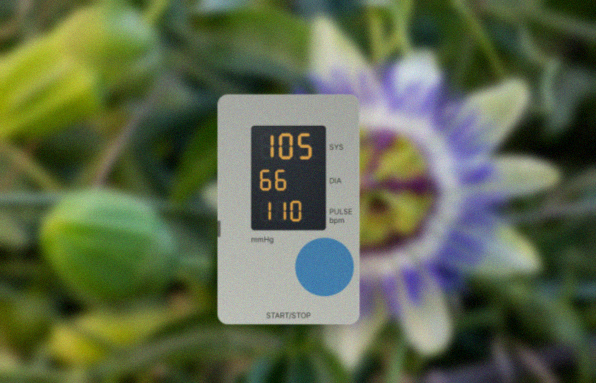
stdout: mmHg 66
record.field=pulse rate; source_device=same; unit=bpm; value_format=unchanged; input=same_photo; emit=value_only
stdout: bpm 110
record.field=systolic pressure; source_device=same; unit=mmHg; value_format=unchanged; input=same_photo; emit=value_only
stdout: mmHg 105
